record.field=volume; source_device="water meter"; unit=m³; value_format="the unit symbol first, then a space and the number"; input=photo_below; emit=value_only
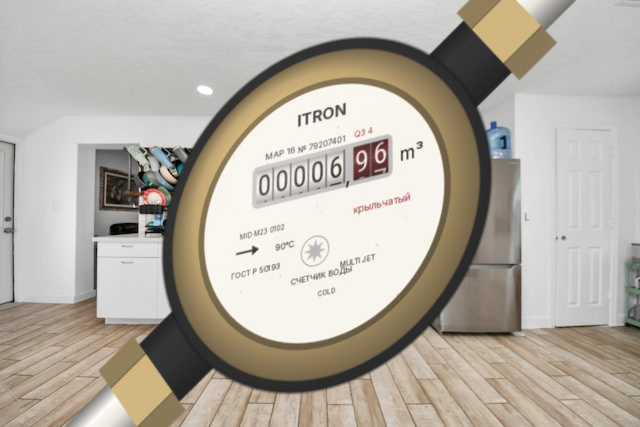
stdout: m³ 6.96
